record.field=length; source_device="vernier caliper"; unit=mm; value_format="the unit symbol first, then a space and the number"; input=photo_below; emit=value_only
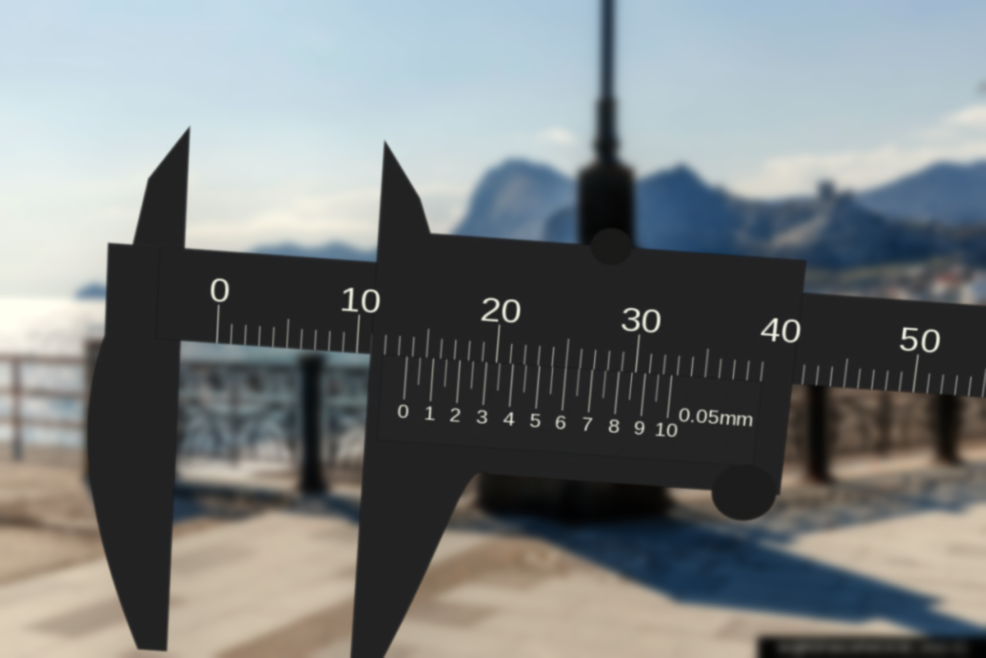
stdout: mm 13.6
